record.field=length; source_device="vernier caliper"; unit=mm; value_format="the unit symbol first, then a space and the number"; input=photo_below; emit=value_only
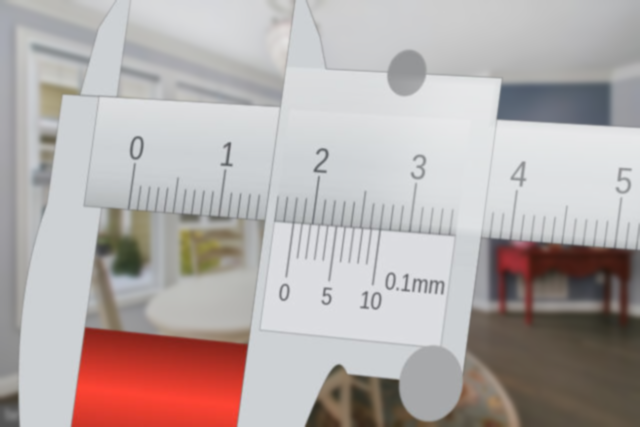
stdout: mm 18.0
